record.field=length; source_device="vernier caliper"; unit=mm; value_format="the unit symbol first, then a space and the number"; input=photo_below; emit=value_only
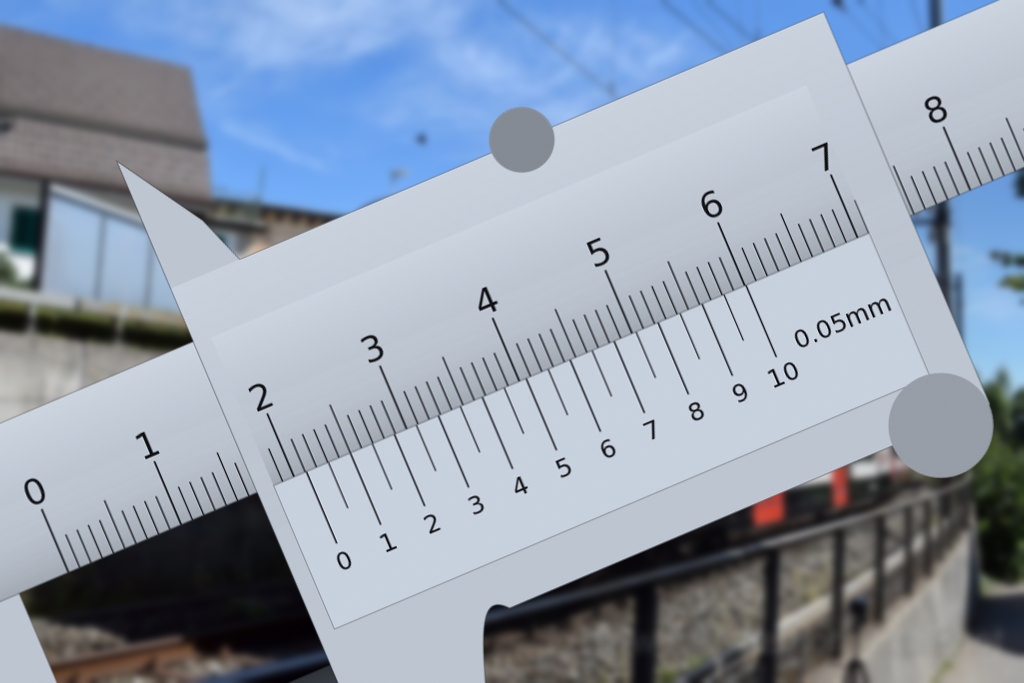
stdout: mm 21.1
